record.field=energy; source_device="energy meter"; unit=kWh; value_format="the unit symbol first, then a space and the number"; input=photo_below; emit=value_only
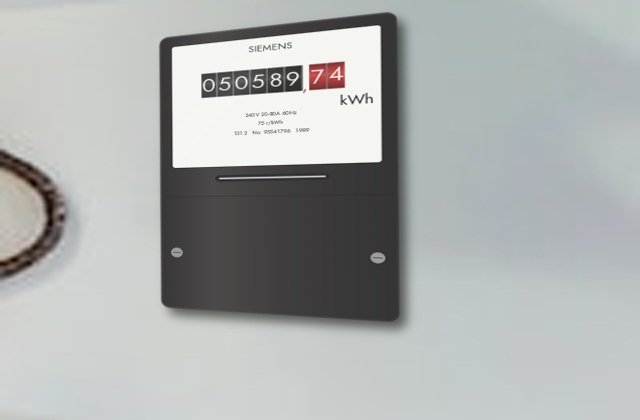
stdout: kWh 50589.74
